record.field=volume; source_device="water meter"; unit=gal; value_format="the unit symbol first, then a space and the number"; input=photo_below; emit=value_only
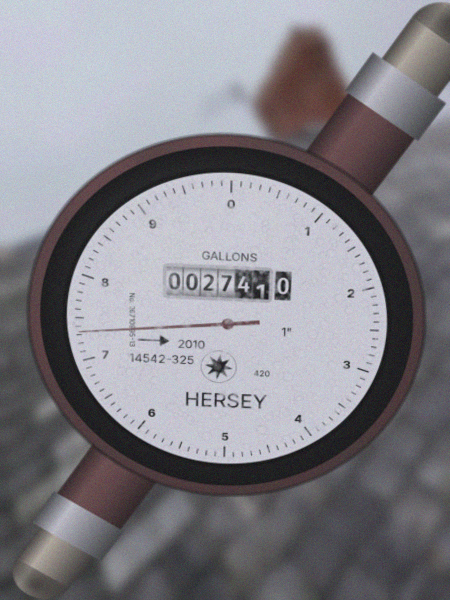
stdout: gal 27407.3
